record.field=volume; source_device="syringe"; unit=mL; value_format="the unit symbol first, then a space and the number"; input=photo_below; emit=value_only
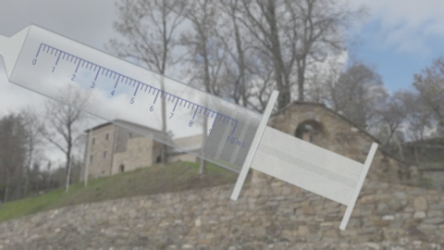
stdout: mL 9
